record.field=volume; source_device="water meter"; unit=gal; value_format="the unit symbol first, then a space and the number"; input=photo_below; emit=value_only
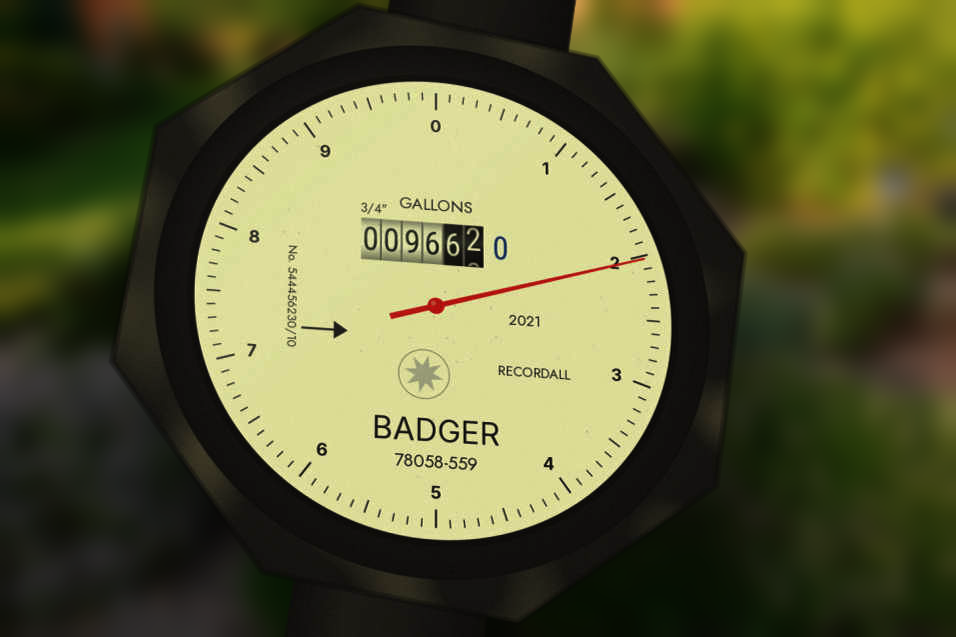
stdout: gal 96622.0
